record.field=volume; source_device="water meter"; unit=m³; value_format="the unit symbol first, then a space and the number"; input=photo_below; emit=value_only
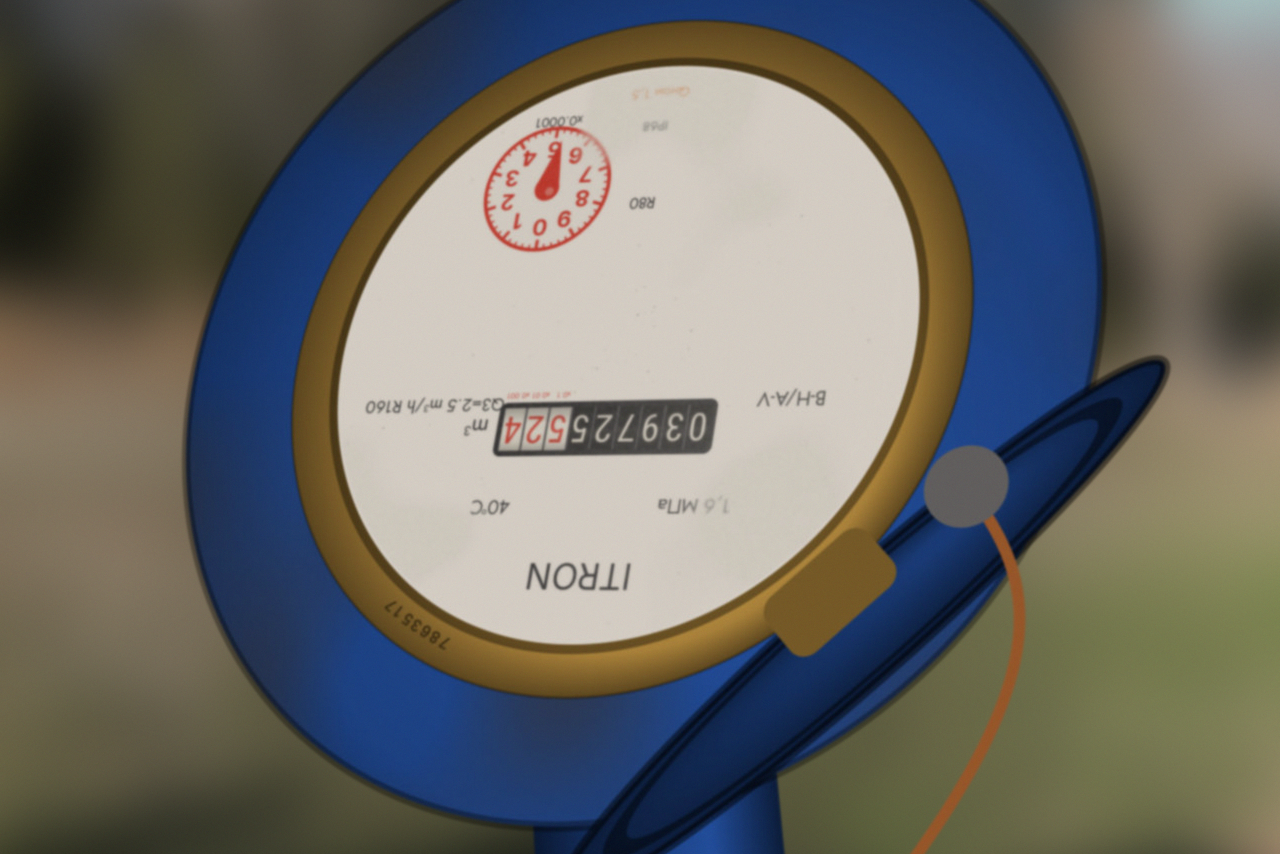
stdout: m³ 39725.5245
